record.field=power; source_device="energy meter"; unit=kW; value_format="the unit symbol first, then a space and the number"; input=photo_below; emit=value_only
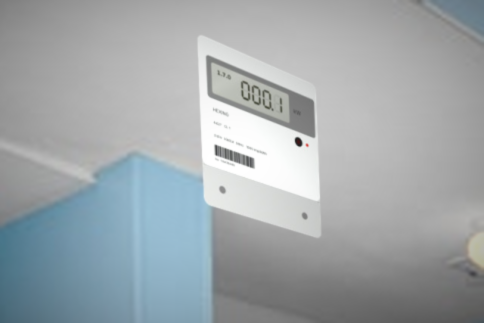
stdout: kW 0.1
